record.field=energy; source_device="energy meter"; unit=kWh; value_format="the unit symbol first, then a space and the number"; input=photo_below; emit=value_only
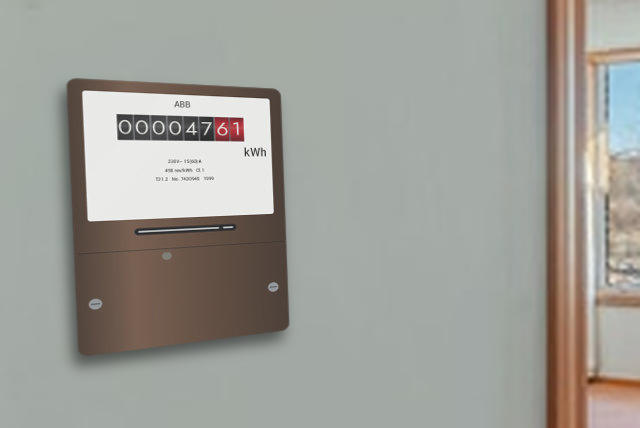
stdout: kWh 47.61
